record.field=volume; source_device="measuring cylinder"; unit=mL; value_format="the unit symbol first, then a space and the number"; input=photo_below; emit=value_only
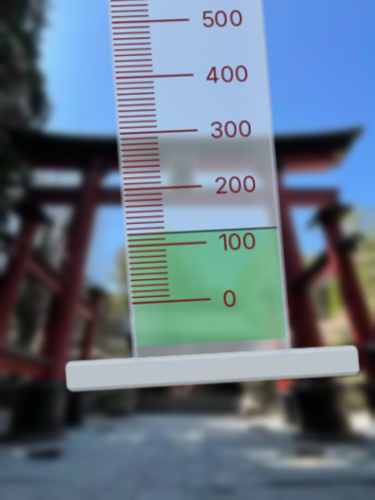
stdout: mL 120
